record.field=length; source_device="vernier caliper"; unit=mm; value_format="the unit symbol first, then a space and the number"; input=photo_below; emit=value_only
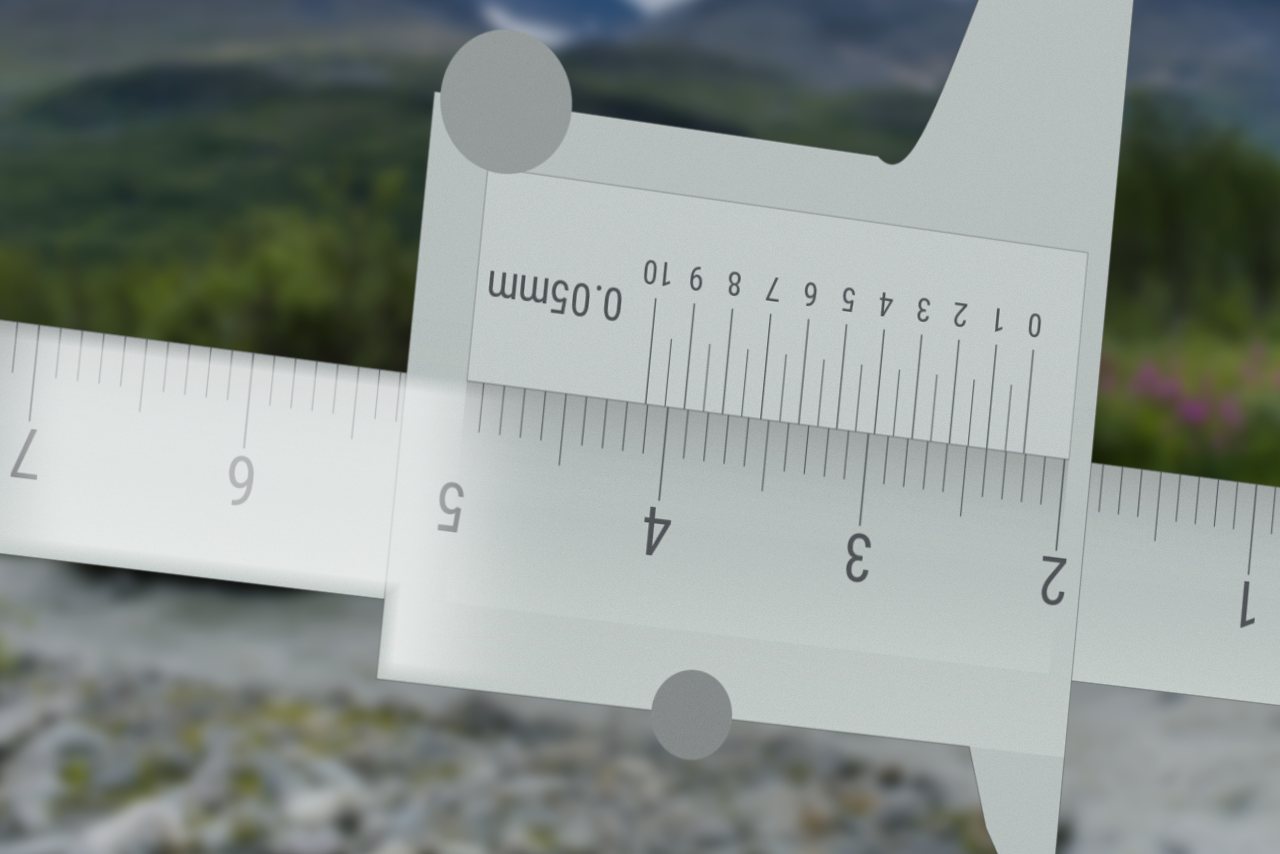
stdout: mm 22.1
